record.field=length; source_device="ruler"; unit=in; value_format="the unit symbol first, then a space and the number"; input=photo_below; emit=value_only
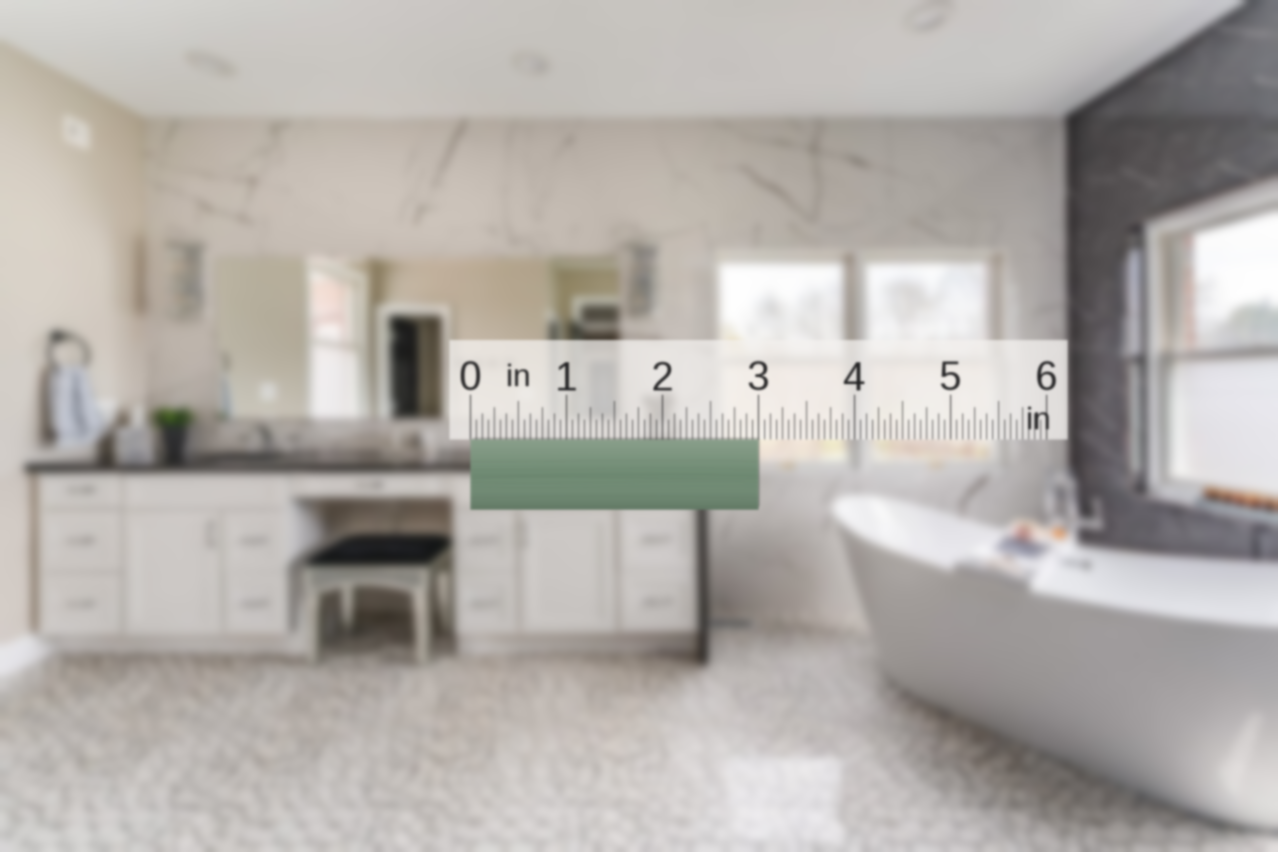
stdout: in 3
